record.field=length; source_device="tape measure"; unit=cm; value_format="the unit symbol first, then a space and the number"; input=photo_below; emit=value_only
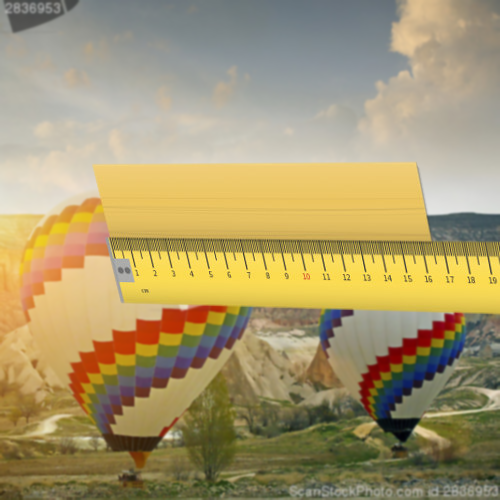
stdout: cm 16.5
